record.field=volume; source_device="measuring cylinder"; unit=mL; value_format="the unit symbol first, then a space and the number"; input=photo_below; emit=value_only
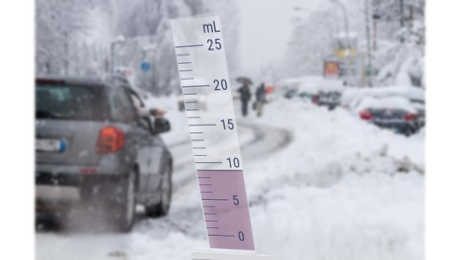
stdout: mL 9
